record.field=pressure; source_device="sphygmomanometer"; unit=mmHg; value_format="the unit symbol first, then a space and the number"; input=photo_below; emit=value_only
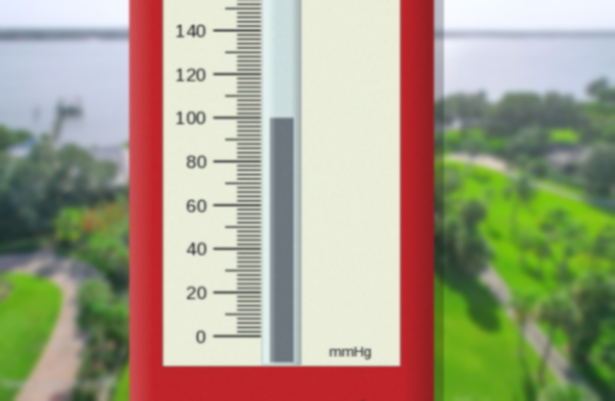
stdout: mmHg 100
